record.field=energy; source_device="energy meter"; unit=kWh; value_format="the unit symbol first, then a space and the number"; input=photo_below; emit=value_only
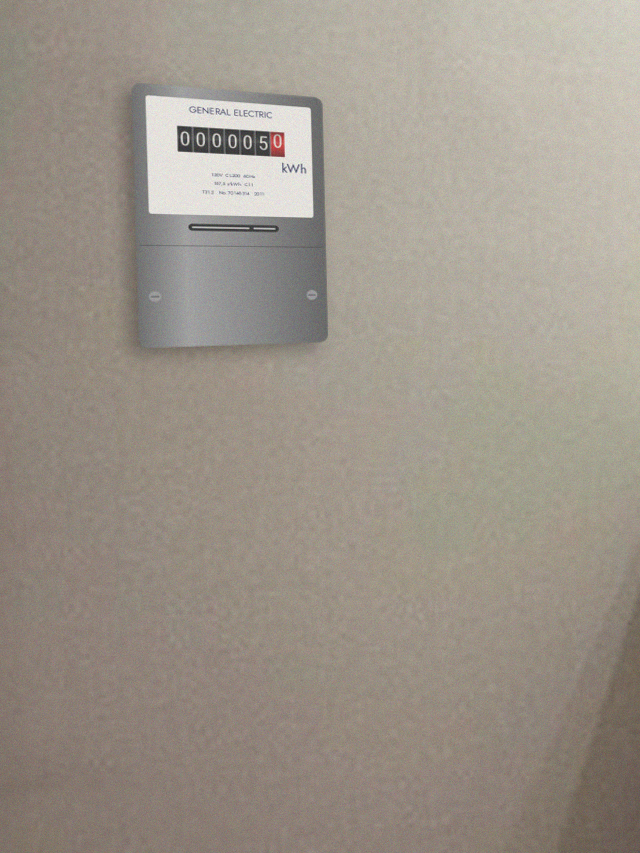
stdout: kWh 5.0
